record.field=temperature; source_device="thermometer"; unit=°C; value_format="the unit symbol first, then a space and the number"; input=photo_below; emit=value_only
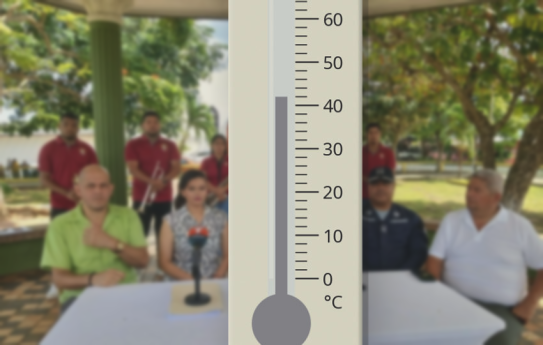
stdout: °C 42
